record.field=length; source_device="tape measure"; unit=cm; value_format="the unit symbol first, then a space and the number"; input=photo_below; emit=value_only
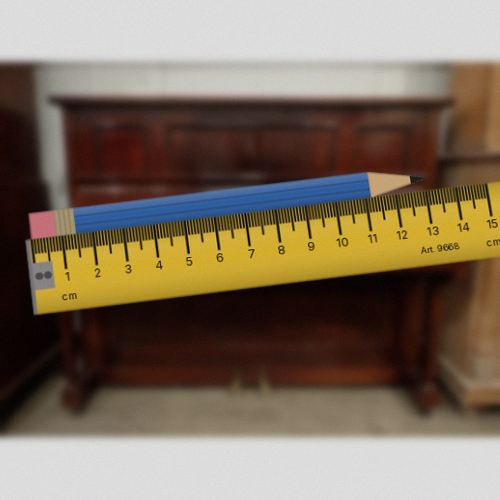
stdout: cm 13
